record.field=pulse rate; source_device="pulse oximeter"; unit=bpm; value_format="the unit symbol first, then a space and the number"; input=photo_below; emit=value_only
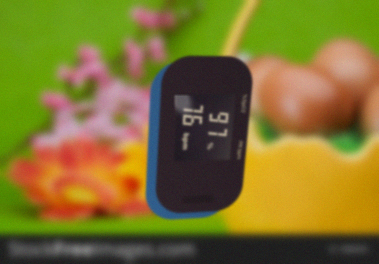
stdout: bpm 76
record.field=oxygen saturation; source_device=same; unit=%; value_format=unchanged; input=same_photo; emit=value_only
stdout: % 97
